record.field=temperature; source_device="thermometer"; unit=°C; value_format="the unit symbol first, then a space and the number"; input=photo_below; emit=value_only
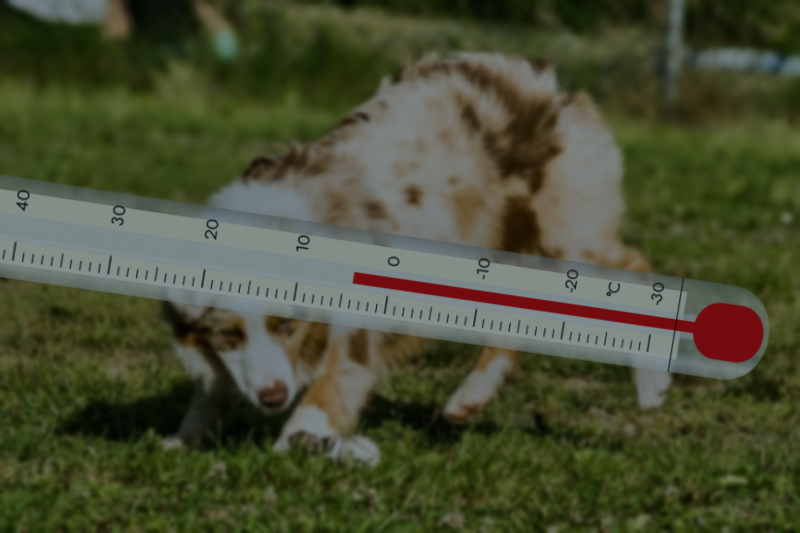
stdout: °C 4
